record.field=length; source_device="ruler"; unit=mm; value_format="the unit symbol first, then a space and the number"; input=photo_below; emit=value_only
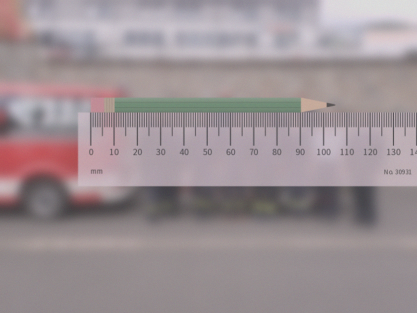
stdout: mm 105
